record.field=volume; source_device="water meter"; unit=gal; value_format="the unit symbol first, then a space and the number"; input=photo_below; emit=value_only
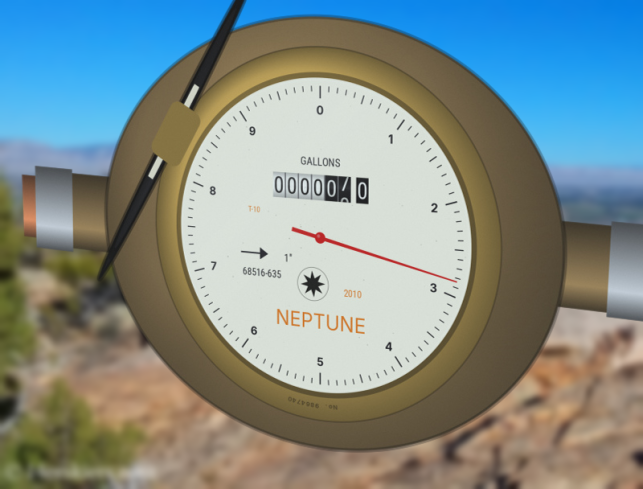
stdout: gal 72.8
